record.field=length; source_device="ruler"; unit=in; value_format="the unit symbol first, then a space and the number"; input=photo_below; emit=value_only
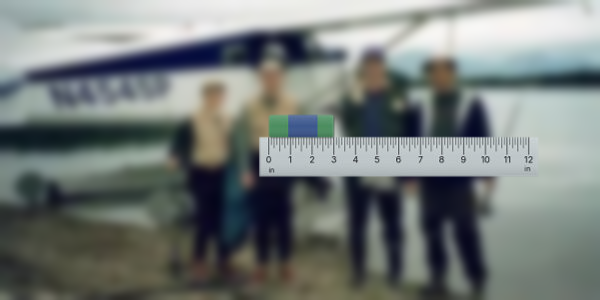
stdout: in 3
